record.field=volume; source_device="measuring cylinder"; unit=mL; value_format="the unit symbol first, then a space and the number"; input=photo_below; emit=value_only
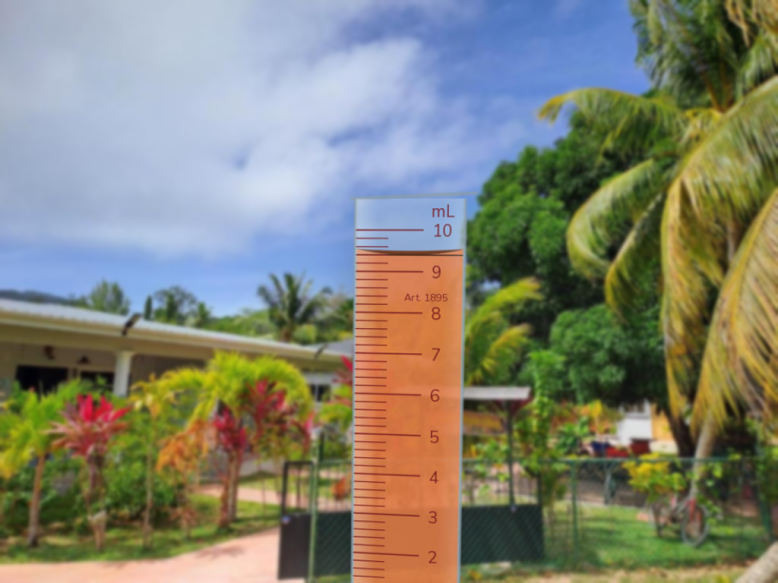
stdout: mL 9.4
